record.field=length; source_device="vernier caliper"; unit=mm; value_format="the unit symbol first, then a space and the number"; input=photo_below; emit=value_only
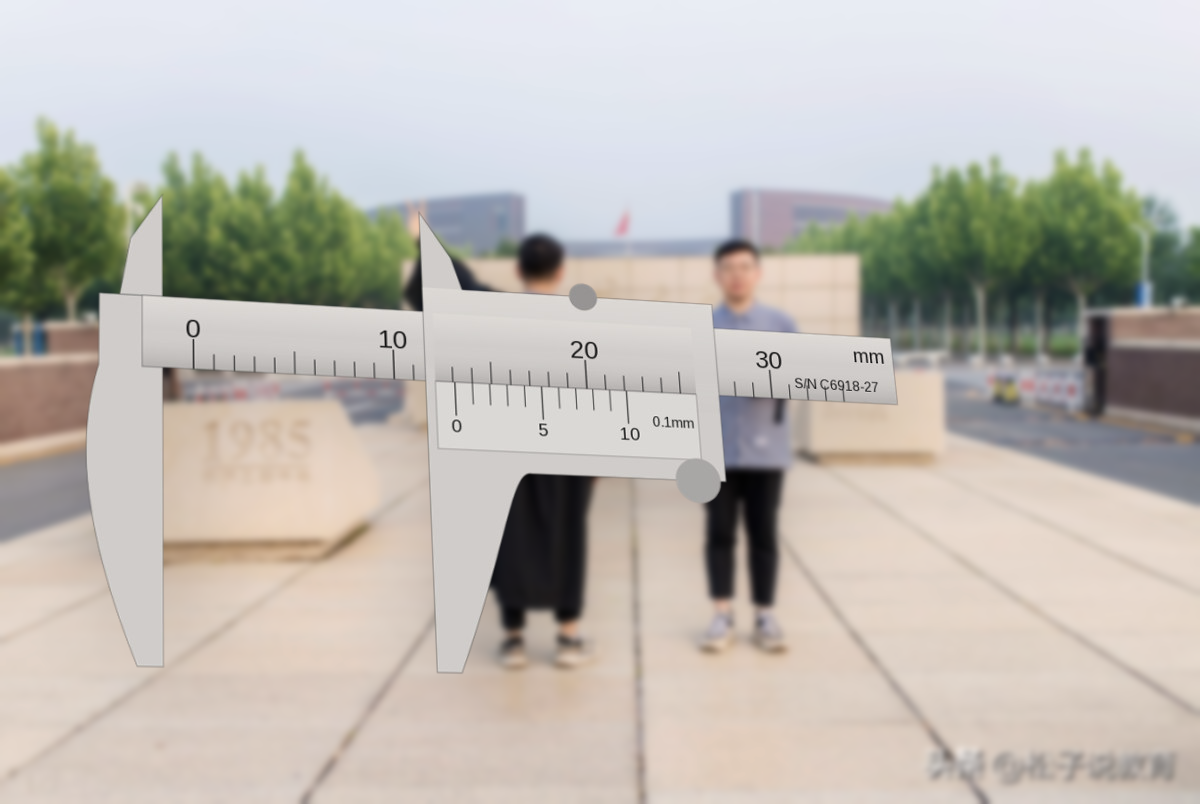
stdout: mm 13.1
